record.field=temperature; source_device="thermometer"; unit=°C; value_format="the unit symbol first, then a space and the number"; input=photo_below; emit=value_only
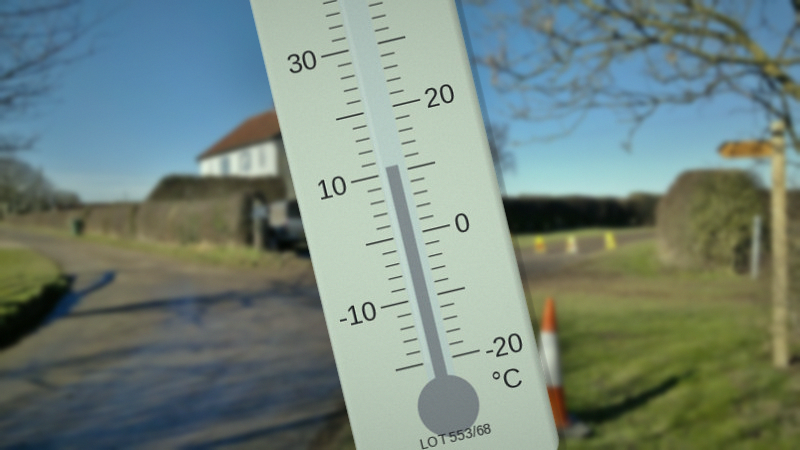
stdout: °C 11
